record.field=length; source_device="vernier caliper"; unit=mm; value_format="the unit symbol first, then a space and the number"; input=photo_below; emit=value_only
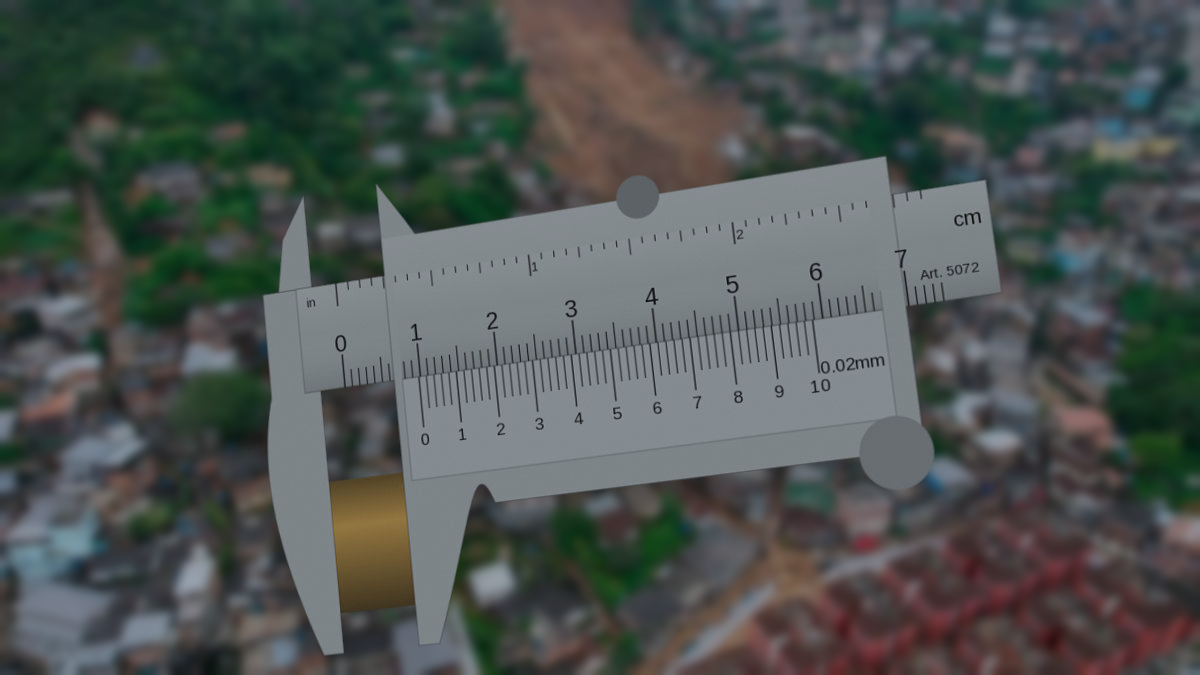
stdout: mm 9.8
